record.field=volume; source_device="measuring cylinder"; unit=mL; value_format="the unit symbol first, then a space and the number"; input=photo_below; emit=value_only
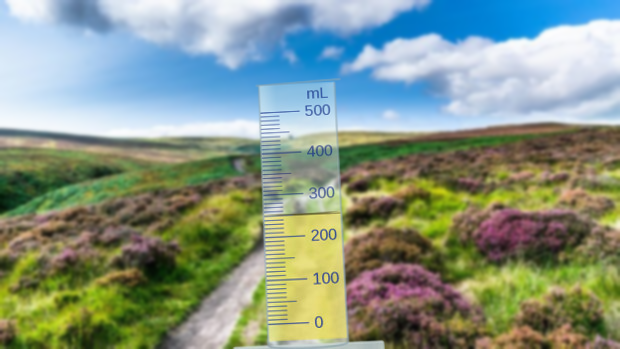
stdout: mL 250
